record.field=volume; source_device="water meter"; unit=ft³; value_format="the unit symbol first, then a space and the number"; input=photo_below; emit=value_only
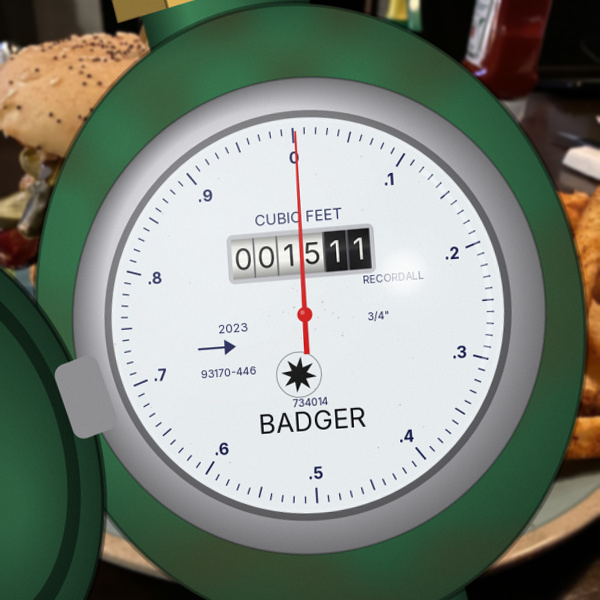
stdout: ft³ 1511.00
